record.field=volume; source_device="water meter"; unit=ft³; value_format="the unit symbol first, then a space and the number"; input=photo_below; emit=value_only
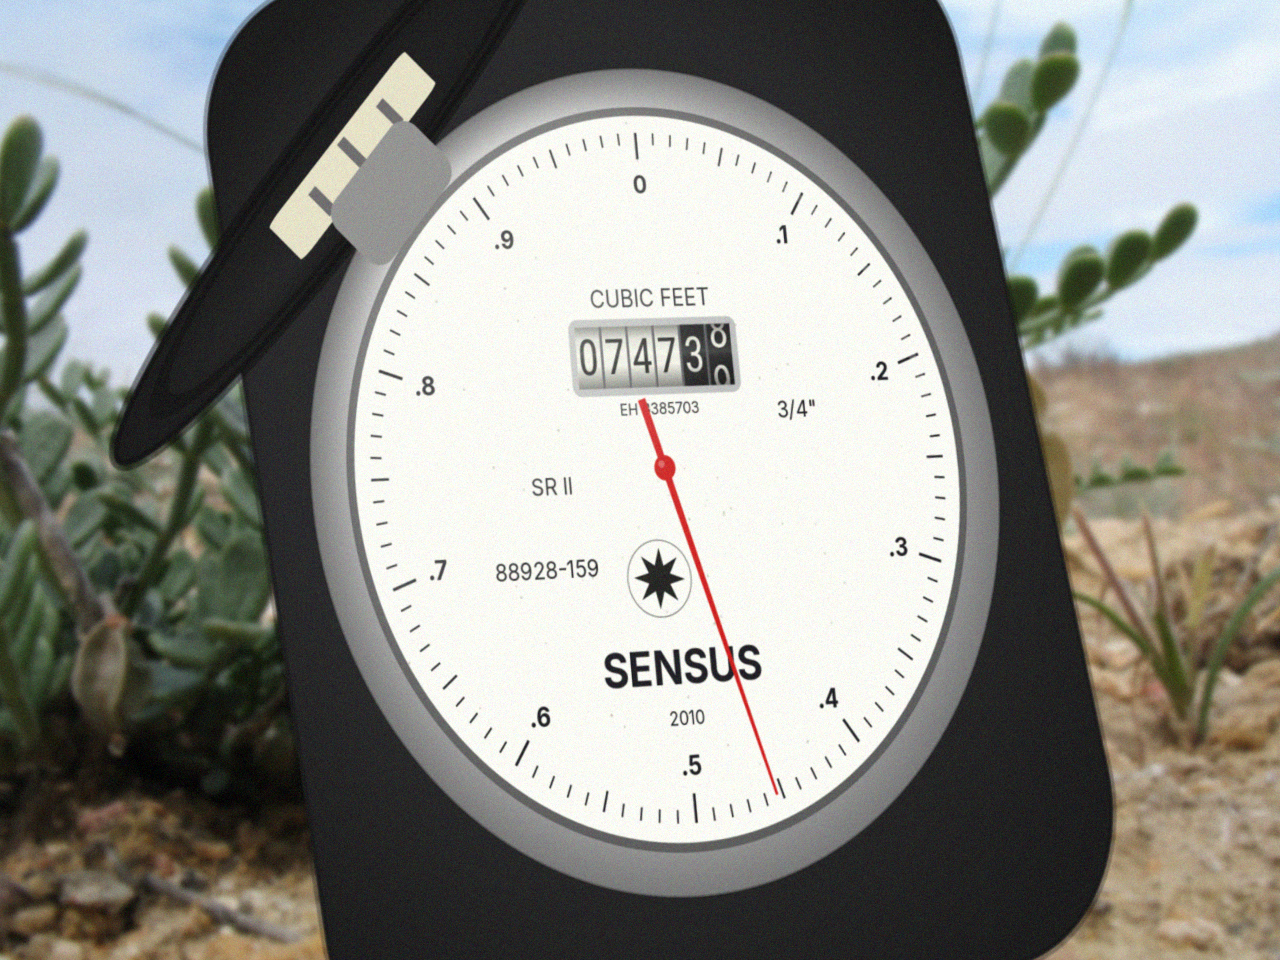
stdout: ft³ 74738.45
